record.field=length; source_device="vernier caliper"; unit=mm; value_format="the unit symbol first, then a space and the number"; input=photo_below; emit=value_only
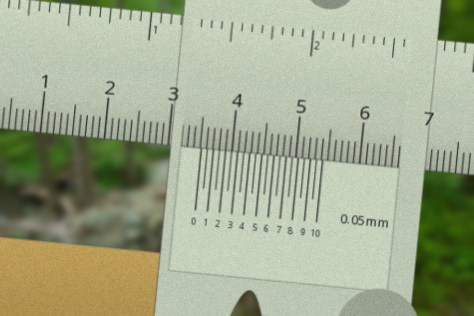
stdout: mm 35.2
